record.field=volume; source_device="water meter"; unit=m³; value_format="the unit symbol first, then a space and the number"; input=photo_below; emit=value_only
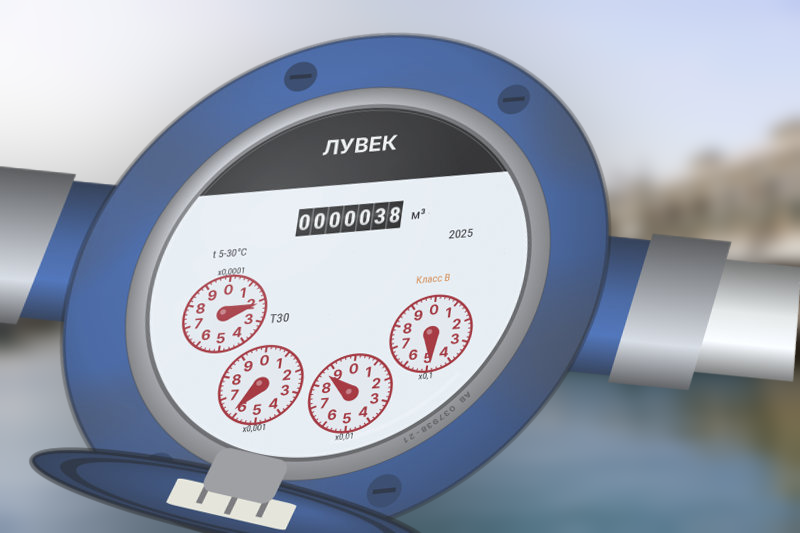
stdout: m³ 38.4862
